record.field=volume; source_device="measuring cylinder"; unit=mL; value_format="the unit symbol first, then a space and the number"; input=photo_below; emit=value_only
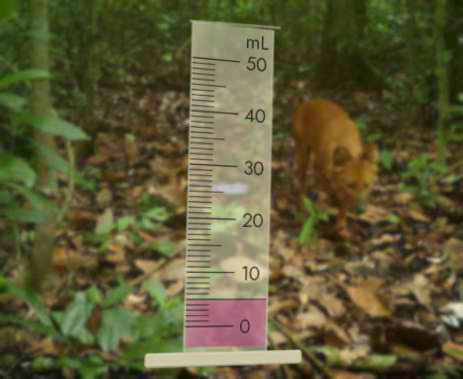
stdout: mL 5
